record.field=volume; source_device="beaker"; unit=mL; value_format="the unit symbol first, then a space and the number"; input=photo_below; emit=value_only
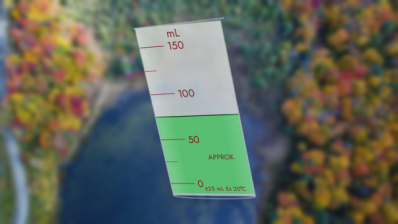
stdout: mL 75
